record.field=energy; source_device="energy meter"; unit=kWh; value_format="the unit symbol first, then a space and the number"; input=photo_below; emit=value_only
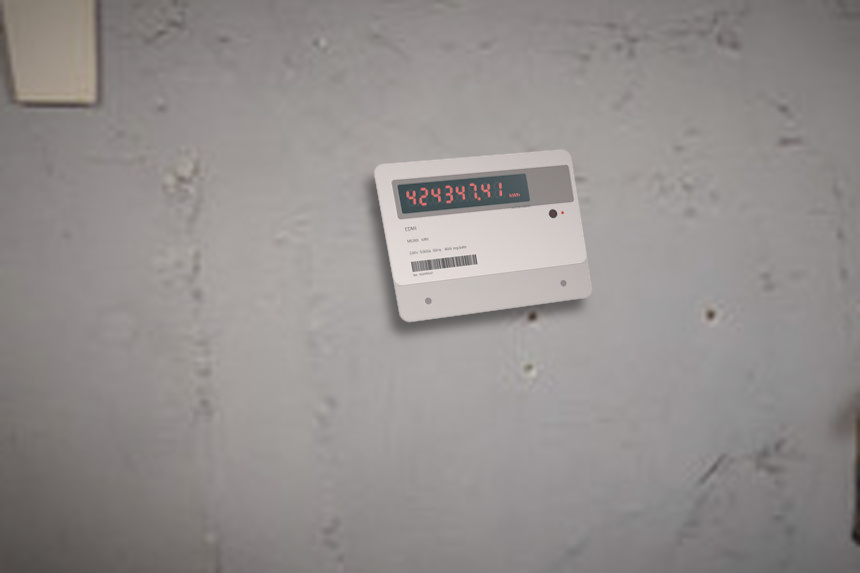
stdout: kWh 424347.41
